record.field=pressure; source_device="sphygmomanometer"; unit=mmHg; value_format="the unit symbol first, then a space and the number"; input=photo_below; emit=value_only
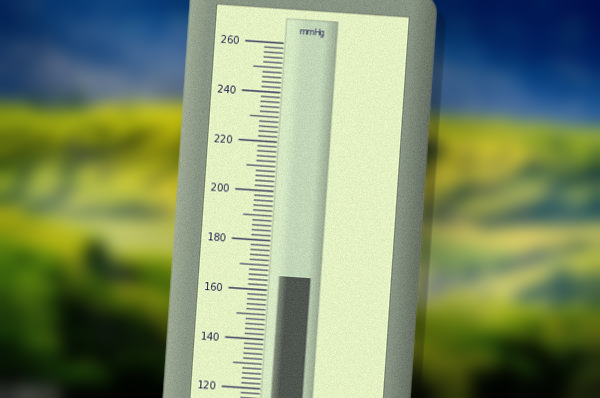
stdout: mmHg 166
